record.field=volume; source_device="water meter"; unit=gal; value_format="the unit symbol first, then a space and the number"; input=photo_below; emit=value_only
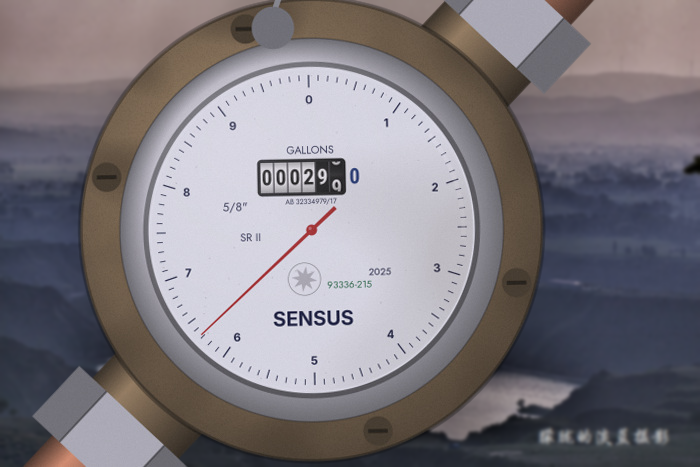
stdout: gal 2986.3
